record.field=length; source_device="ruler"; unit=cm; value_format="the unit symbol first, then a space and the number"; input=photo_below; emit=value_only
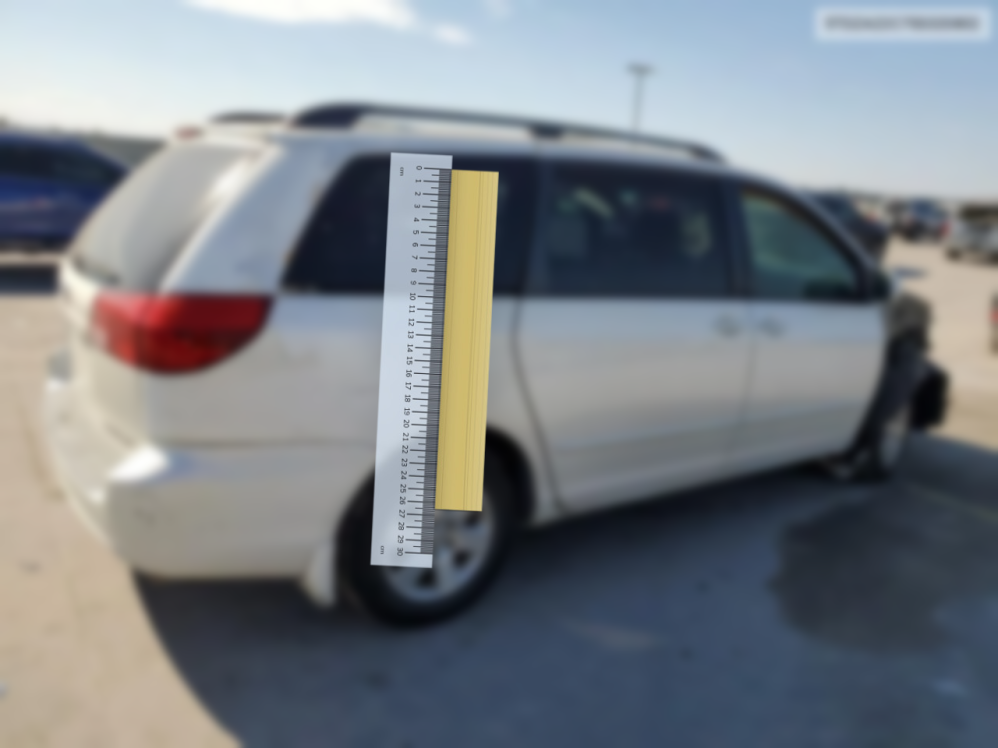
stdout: cm 26.5
